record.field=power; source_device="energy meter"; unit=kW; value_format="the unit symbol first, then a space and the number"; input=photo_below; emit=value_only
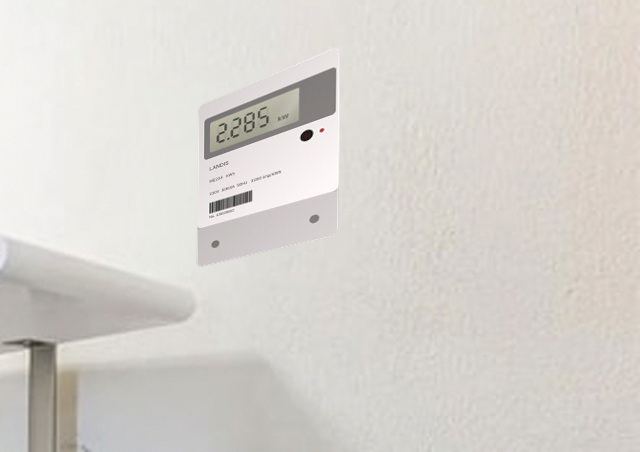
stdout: kW 2.285
